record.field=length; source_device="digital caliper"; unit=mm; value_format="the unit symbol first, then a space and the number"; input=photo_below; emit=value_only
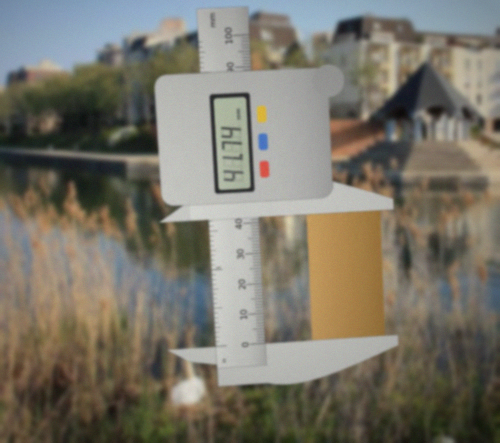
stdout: mm 41.74
